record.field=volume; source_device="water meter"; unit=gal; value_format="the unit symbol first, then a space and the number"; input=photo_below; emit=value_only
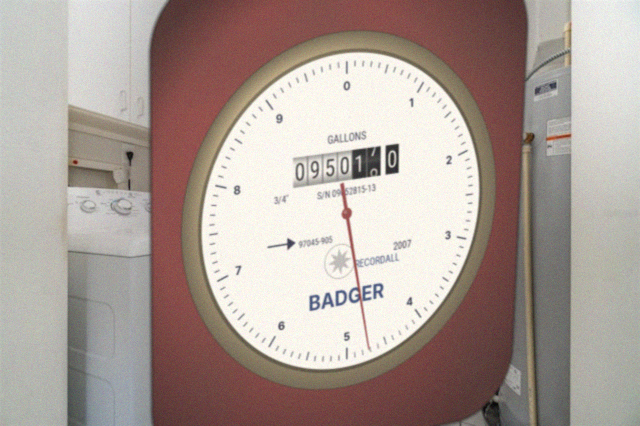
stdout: gal 950174.7
